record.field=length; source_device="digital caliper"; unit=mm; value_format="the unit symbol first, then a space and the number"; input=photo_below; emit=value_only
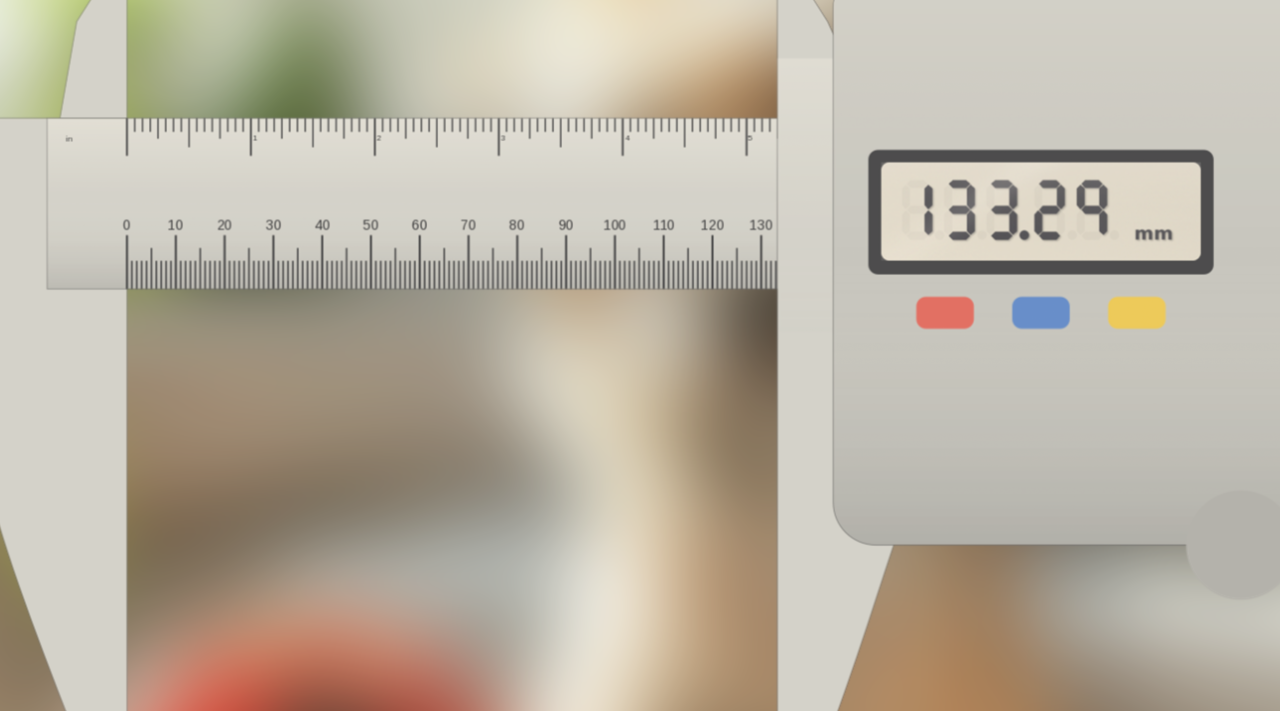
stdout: mm 133.29
